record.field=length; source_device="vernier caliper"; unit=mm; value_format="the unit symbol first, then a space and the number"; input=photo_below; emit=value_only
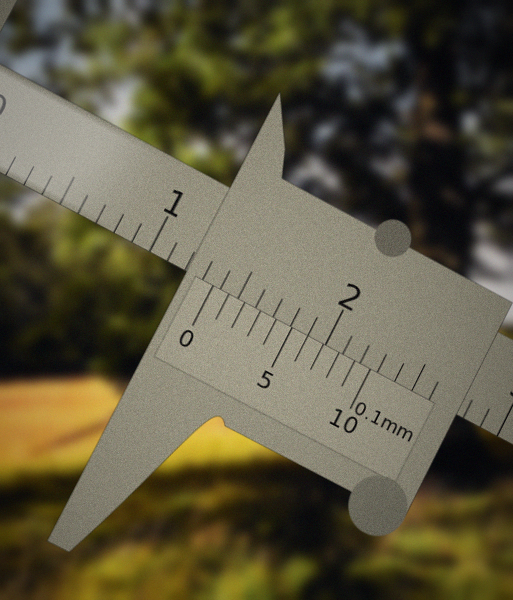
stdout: mm 13.6
